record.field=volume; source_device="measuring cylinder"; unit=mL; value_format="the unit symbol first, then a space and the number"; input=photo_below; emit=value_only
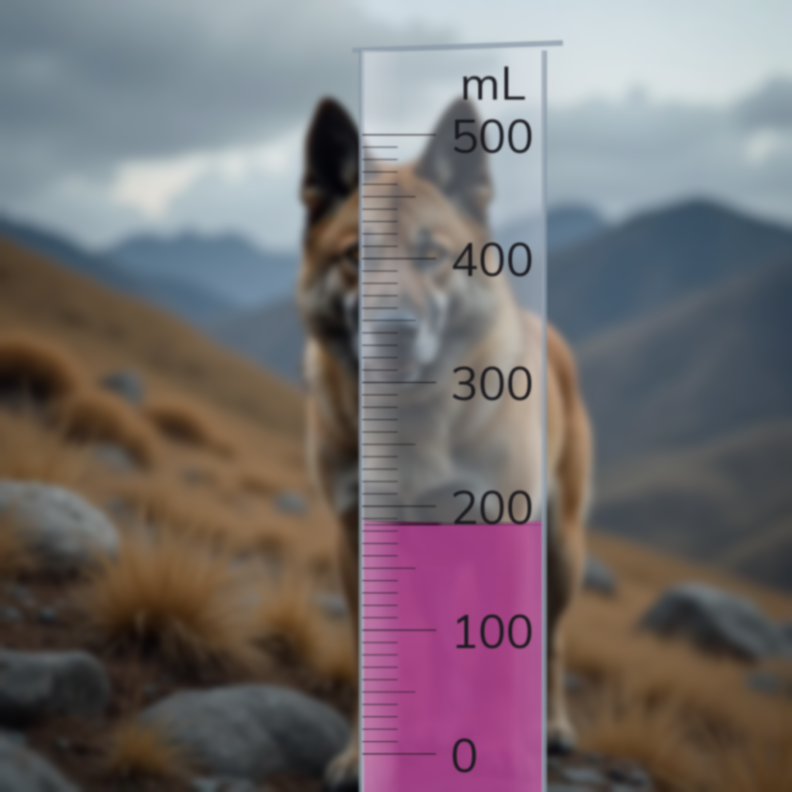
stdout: mL 185
